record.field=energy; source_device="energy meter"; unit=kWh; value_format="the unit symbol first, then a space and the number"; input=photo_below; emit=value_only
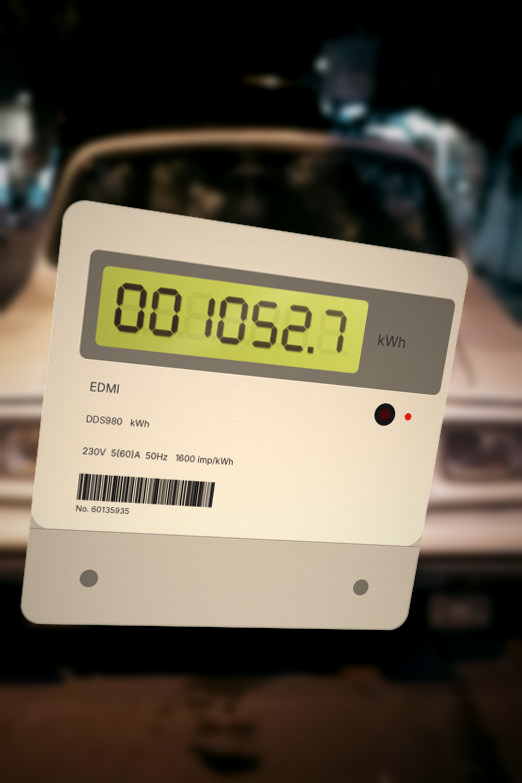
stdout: kWh 1052.7
